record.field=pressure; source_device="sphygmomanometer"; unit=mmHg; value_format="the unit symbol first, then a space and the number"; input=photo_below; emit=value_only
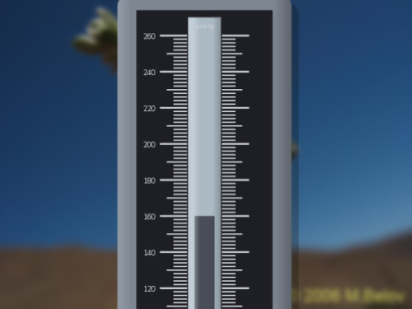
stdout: mmHg 160
